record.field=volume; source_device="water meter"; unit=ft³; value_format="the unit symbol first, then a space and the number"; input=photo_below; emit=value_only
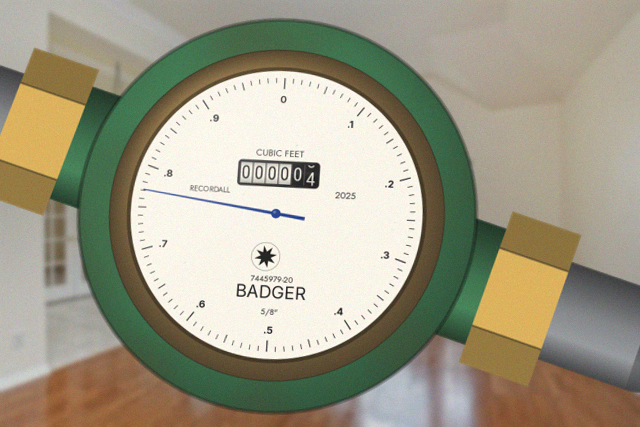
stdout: ft³ 3.77
